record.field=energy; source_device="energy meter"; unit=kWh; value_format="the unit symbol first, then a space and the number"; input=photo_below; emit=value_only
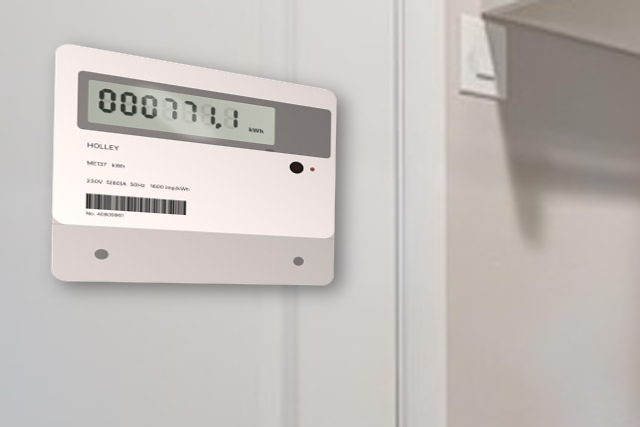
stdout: kWh 771.1
